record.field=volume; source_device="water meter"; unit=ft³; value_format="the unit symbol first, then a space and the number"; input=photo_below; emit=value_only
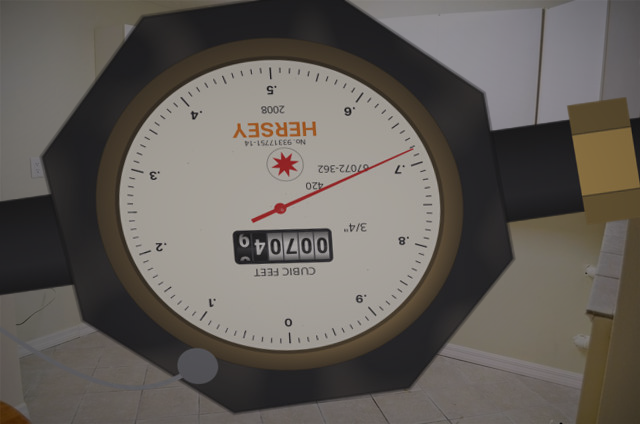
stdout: ft³ 7048.68
